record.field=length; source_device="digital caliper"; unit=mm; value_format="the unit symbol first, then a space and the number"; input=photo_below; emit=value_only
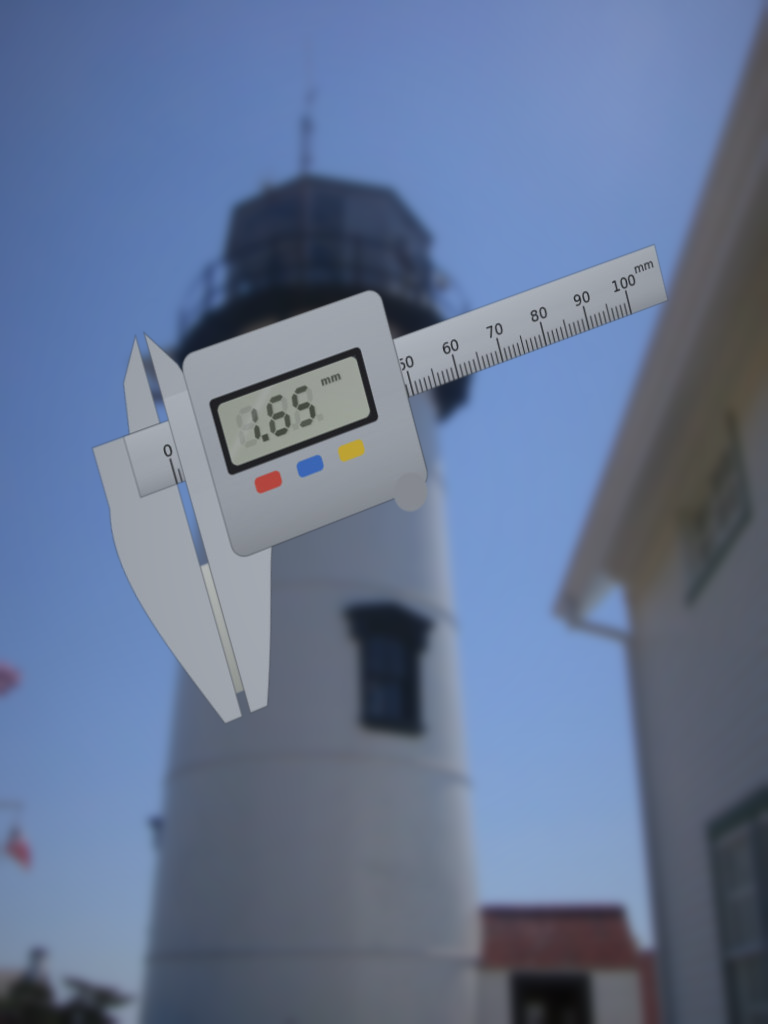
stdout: mm 1.65
